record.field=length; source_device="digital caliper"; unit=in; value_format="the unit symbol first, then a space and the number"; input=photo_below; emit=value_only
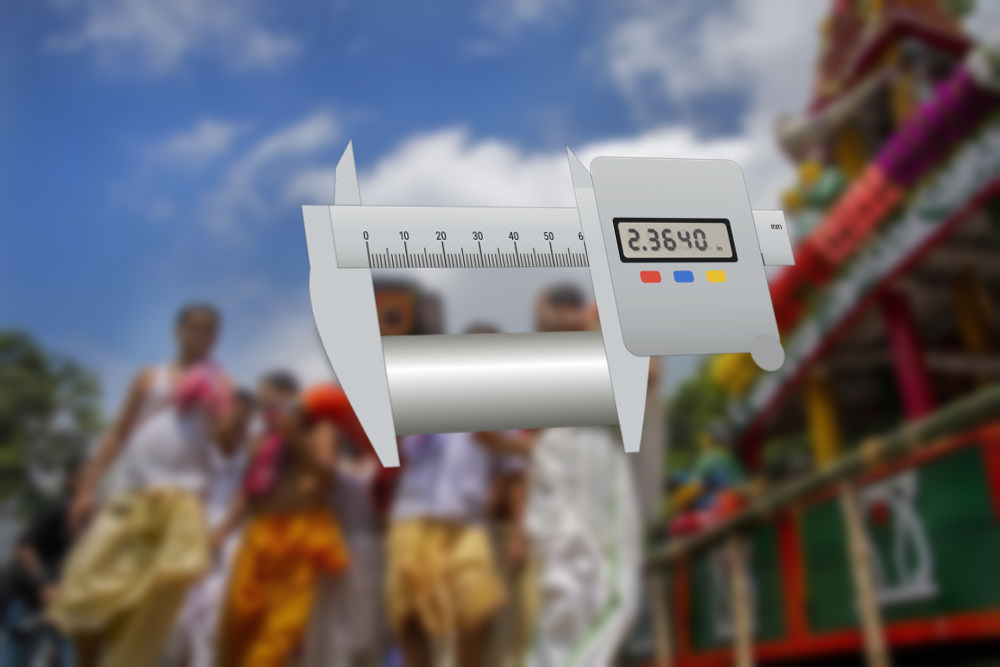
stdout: in 2.3640
